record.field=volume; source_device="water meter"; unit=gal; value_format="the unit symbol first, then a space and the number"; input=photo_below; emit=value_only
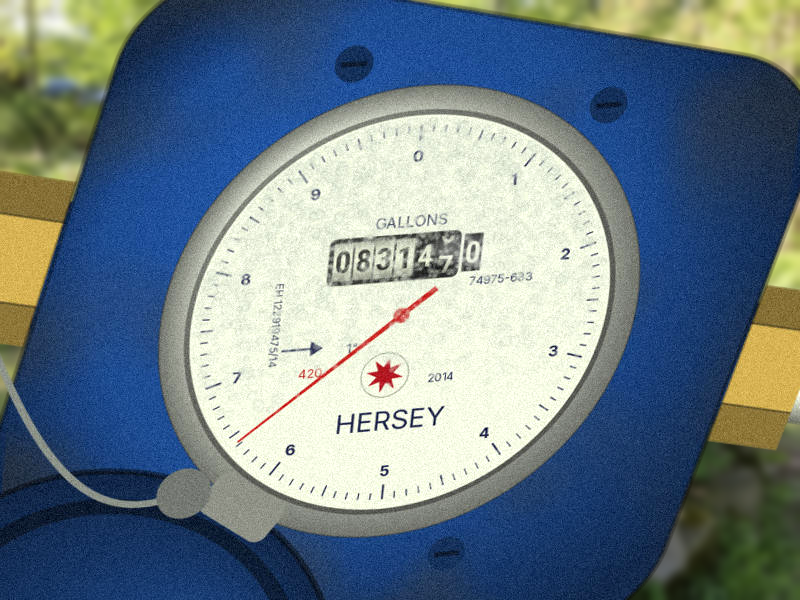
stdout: gal 831466.4
